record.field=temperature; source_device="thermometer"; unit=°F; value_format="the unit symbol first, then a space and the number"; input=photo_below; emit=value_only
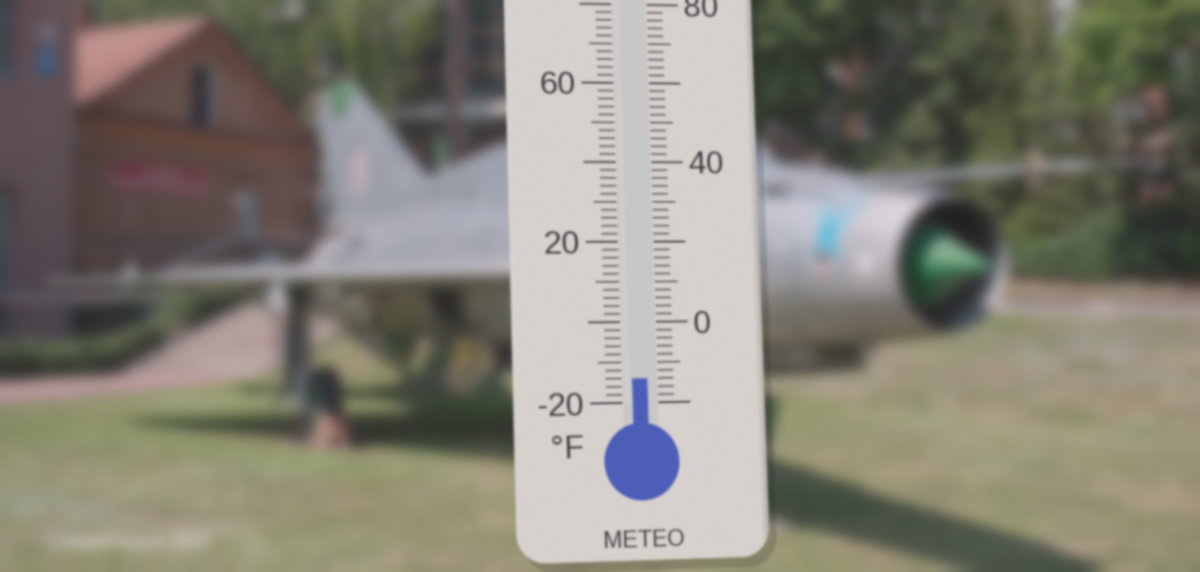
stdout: °F -14
